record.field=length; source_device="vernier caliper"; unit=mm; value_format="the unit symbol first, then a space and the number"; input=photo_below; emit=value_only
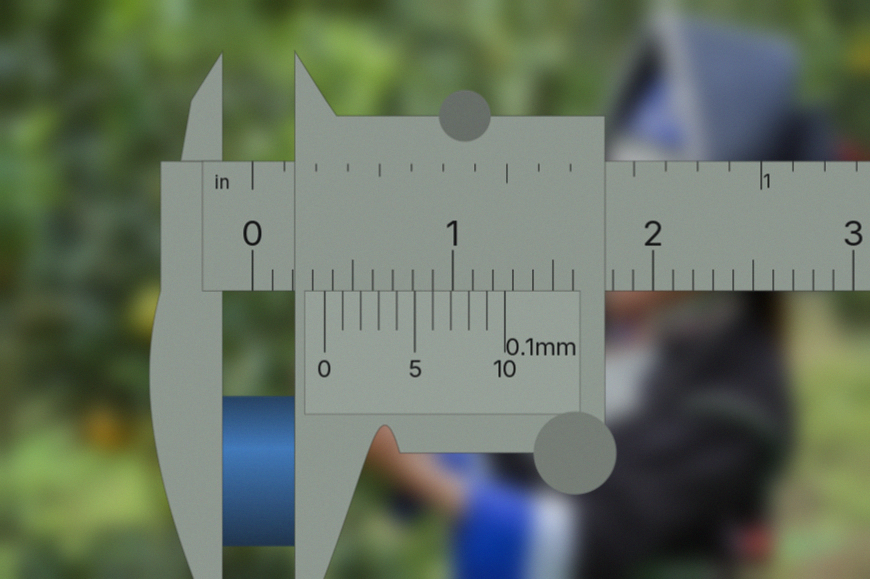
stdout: mm 3.6
